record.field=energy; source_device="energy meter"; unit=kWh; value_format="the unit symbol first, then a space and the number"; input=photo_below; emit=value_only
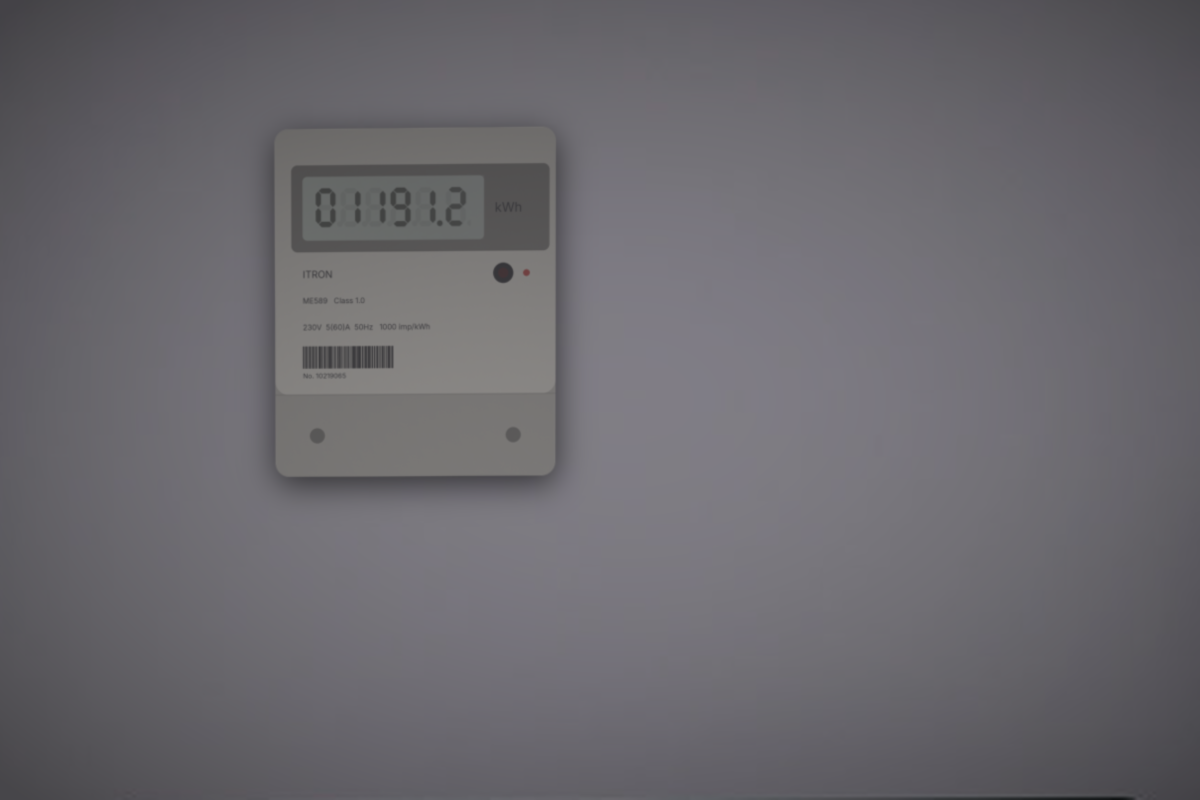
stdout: kWh 1191.2
